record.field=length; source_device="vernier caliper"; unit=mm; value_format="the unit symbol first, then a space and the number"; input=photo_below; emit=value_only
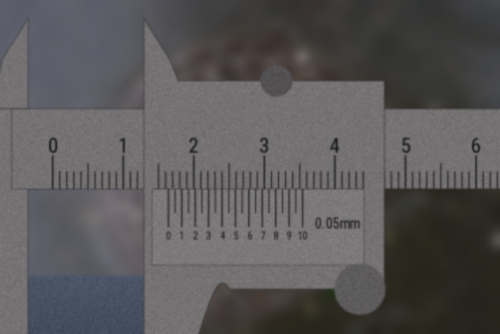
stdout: mm 16.4
